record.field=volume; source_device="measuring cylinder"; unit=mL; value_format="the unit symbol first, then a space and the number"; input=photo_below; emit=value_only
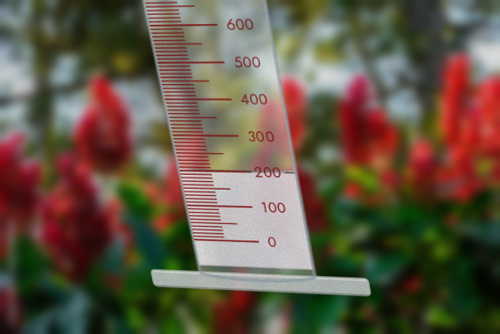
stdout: mL 200
